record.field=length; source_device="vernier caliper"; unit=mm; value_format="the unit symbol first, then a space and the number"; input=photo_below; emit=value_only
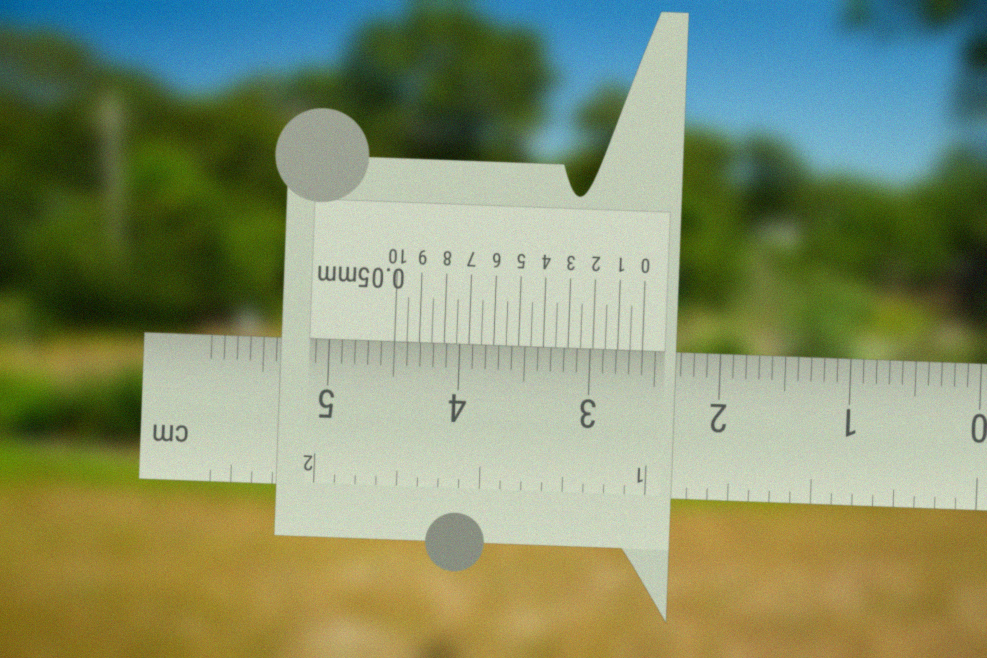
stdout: mm 26.0
